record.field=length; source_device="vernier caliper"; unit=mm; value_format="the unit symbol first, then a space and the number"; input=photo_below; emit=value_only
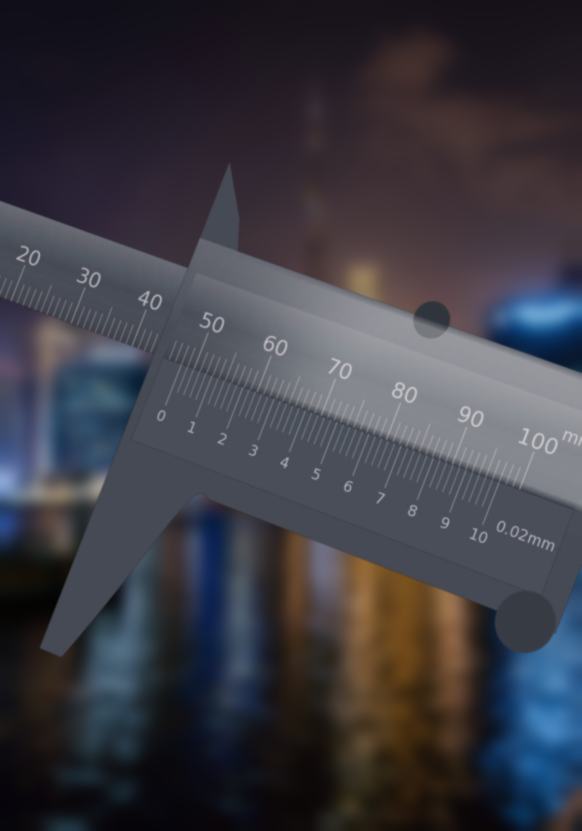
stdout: mm 48.0
